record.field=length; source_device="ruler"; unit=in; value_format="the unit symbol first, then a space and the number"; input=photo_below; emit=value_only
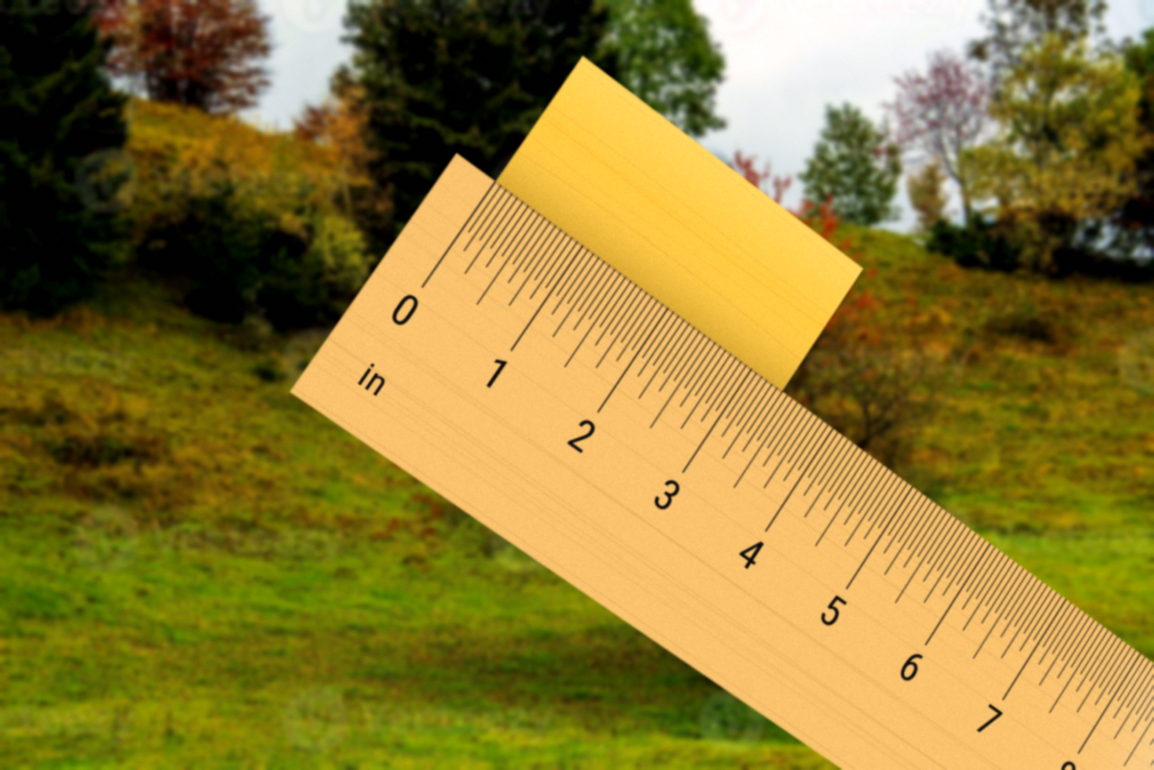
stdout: in 3.375
